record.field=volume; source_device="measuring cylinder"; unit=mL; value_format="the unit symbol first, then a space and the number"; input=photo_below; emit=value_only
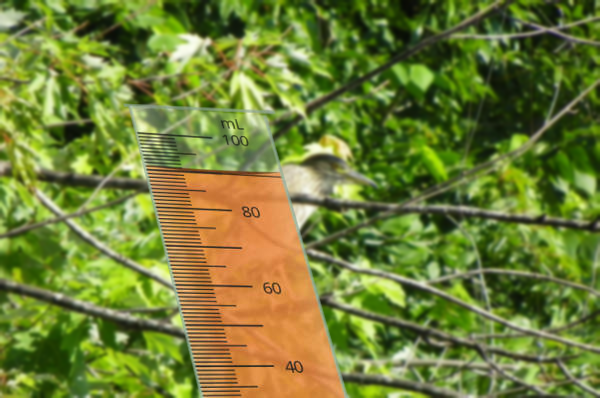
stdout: mL 90
